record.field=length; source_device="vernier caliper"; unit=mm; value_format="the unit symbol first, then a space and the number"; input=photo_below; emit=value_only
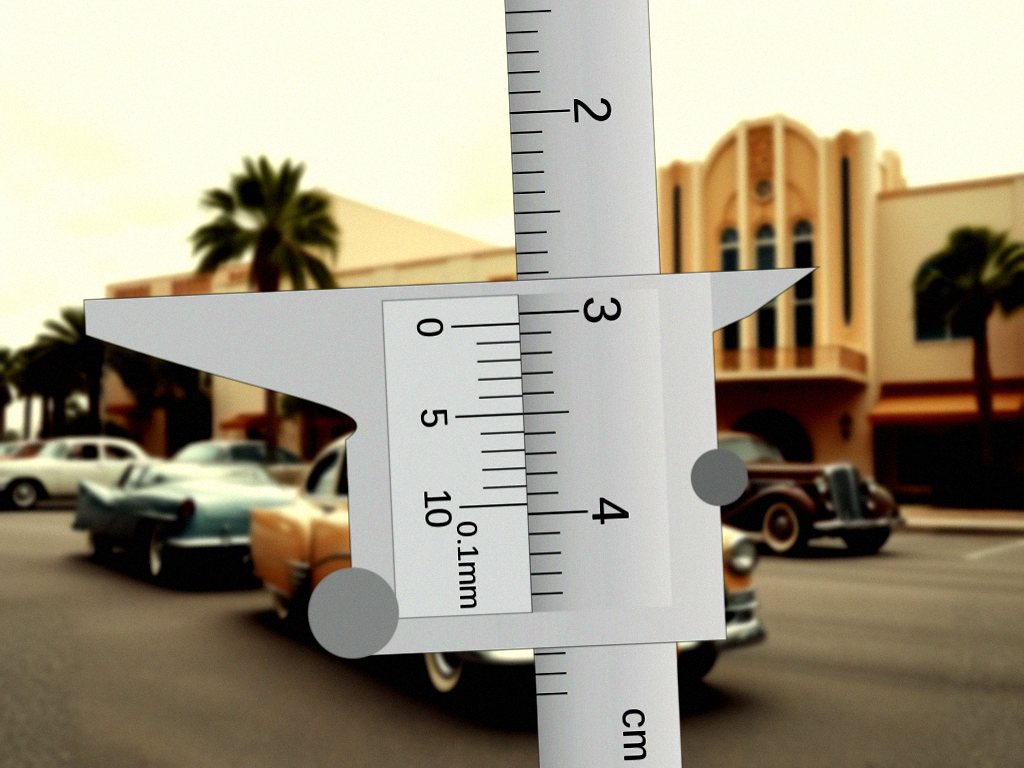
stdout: mm 30.5
